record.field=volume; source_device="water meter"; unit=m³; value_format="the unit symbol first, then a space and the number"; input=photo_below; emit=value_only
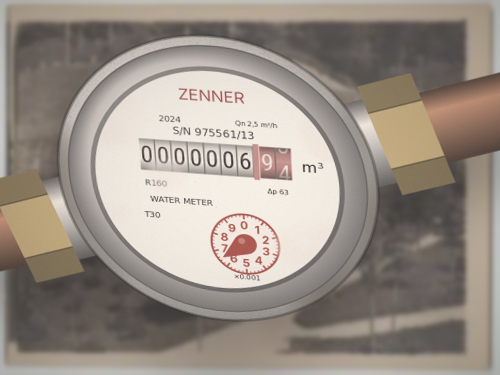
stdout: m³ 6.936
